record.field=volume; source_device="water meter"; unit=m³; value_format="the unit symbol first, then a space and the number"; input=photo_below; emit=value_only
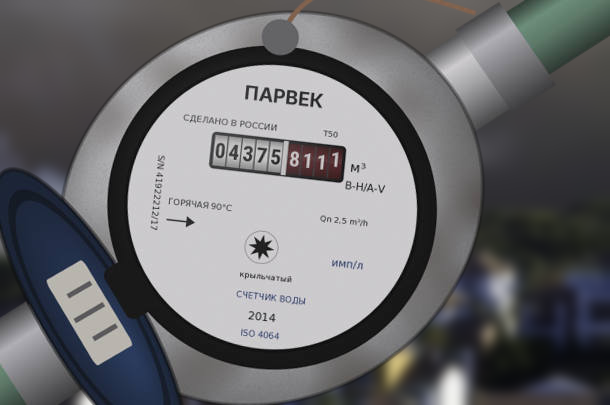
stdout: m³ 4375.8111
